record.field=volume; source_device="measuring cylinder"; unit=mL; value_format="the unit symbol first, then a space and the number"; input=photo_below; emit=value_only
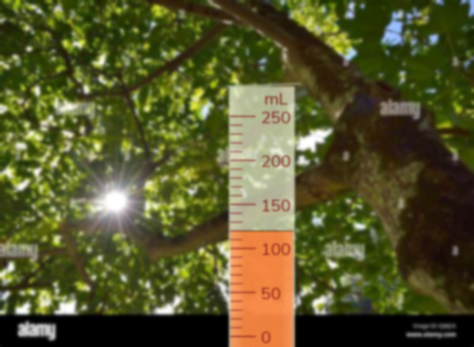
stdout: mL 120
